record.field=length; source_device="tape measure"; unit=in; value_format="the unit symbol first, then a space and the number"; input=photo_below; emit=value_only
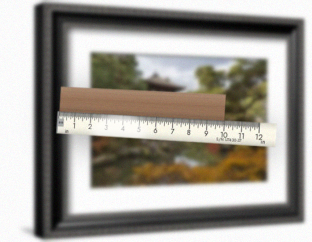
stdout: in 10
